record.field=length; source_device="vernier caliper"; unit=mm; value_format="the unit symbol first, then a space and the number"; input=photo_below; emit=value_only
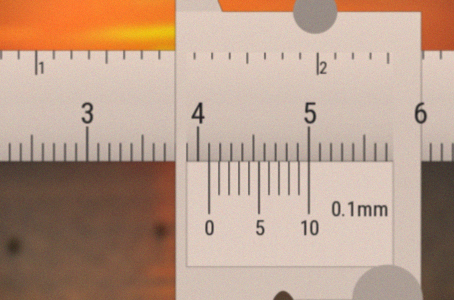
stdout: mm 41.0
